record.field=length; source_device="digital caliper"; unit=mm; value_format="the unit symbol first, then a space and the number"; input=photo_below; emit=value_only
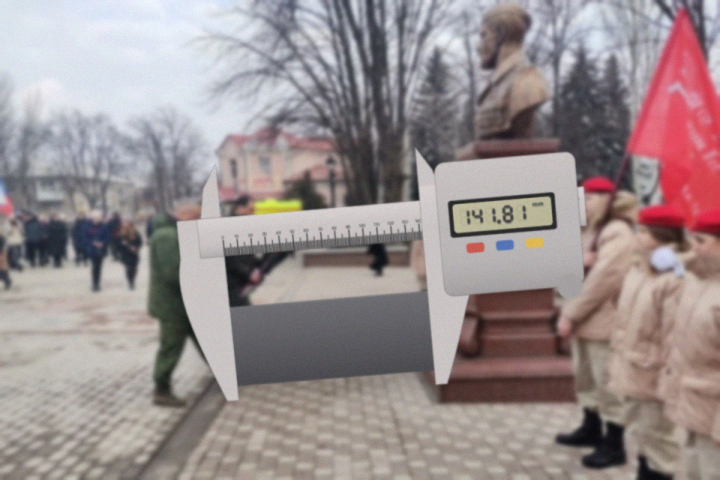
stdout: mm 141.81
